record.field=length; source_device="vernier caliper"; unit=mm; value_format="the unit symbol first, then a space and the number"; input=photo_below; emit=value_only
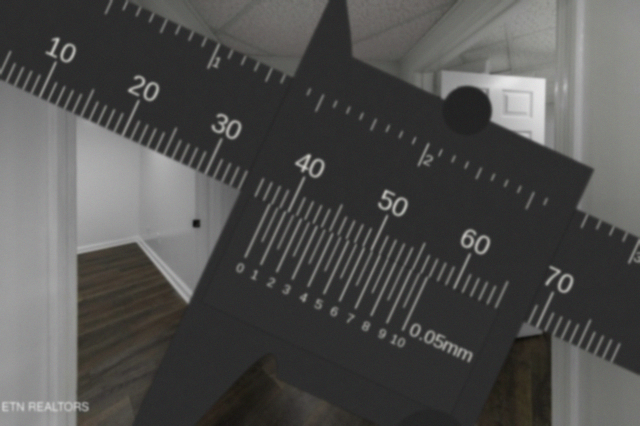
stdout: mm 37.8
